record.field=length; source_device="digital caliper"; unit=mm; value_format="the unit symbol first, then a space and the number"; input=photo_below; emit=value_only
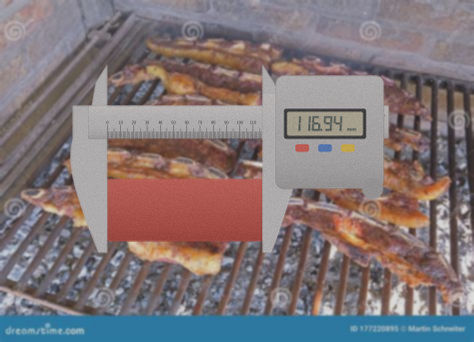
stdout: mm 116.94
